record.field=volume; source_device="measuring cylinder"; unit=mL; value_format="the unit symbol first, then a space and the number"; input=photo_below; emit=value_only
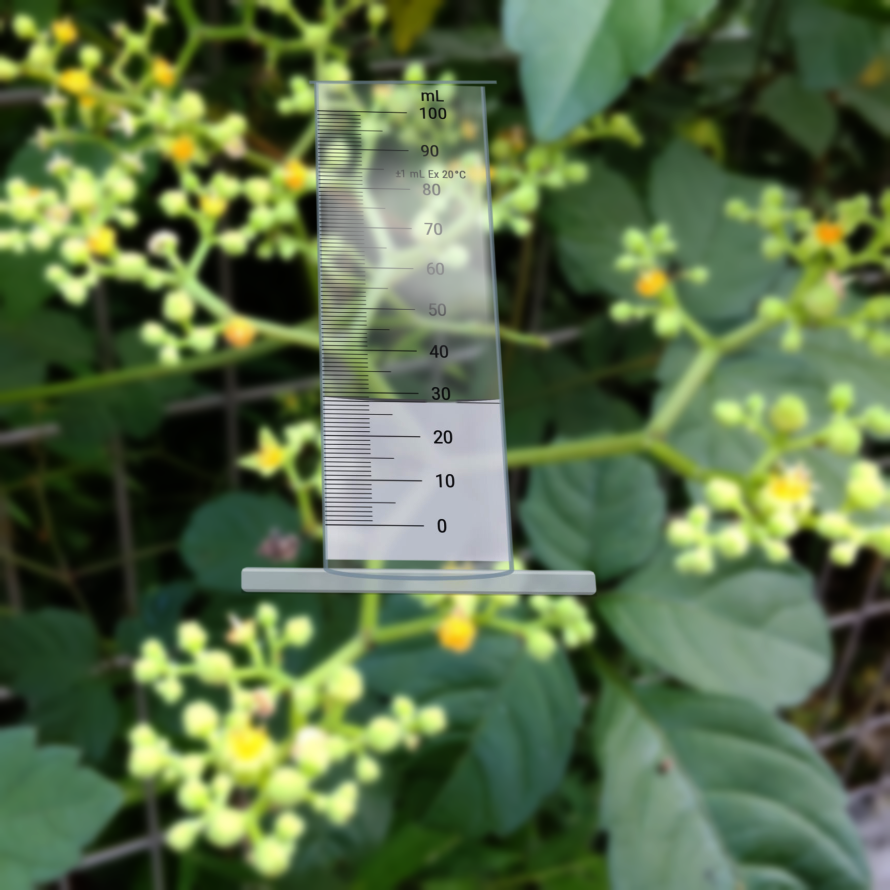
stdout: mL 28
